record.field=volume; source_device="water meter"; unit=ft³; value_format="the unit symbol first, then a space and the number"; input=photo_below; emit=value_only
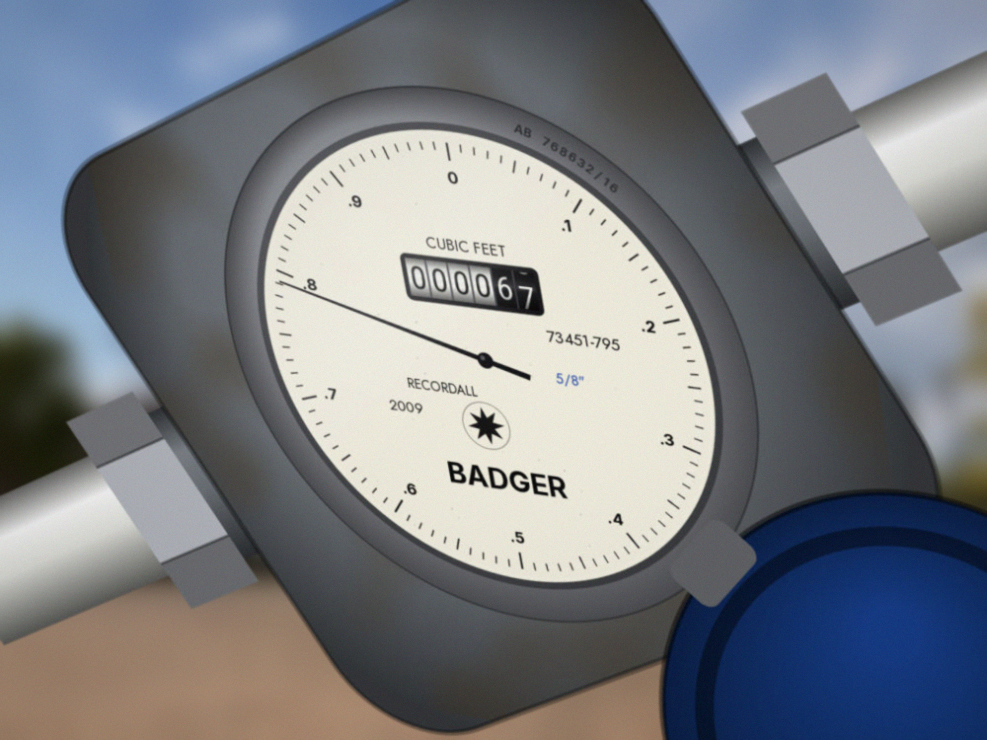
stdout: ft³ 66.79
